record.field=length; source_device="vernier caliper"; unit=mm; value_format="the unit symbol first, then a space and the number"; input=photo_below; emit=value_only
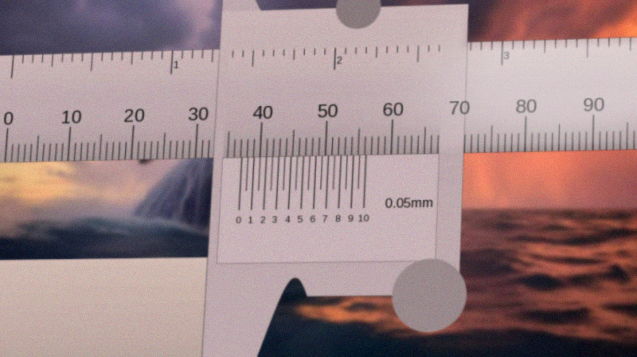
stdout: mm 37.2
